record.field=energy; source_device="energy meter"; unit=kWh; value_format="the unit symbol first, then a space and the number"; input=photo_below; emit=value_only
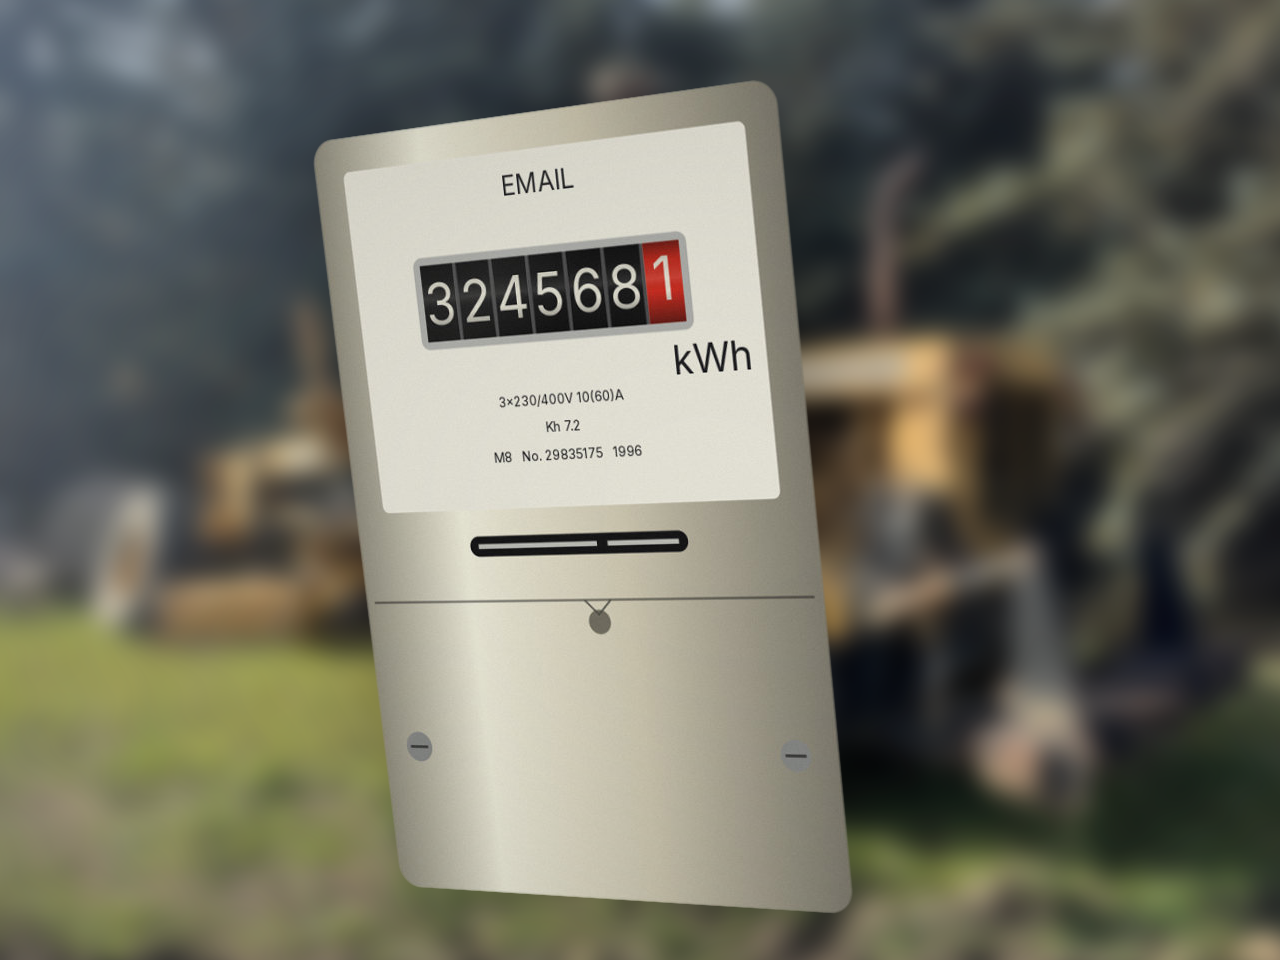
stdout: kWh 324568.1
